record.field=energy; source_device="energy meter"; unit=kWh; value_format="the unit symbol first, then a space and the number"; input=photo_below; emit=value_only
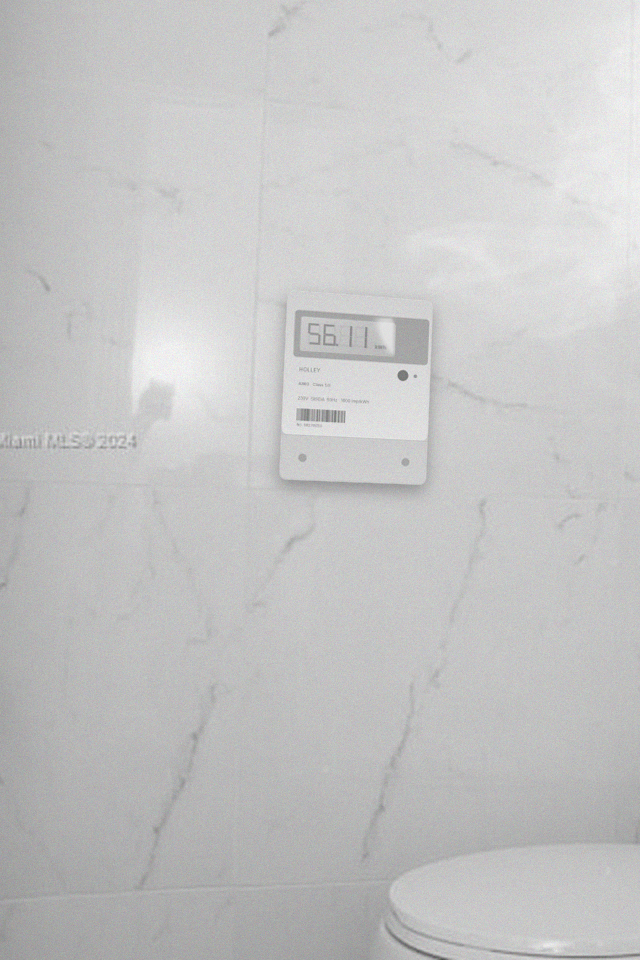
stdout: kWh 56.11
